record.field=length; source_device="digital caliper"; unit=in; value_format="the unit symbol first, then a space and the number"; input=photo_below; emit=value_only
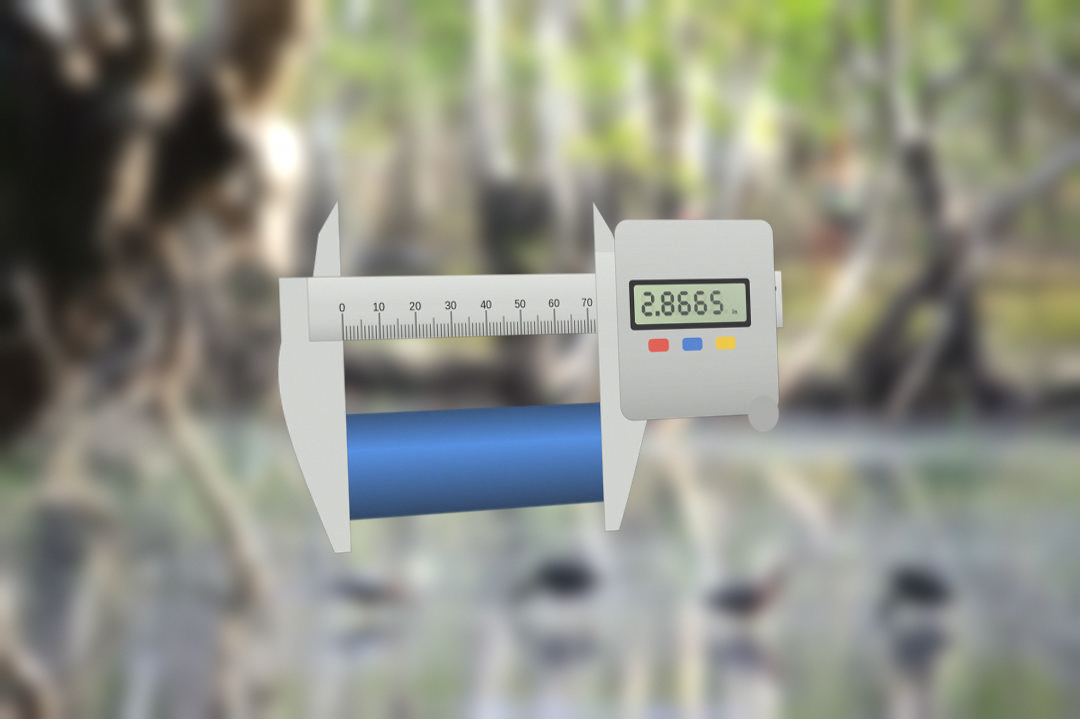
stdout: in 2.8665
